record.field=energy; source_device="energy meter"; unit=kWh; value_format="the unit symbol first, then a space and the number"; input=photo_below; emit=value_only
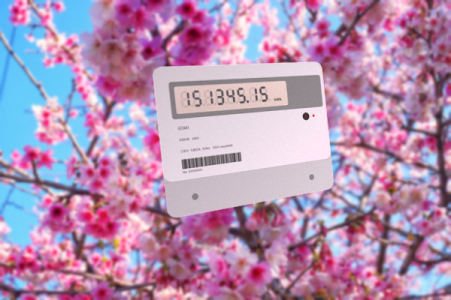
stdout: kWh 151345.15
